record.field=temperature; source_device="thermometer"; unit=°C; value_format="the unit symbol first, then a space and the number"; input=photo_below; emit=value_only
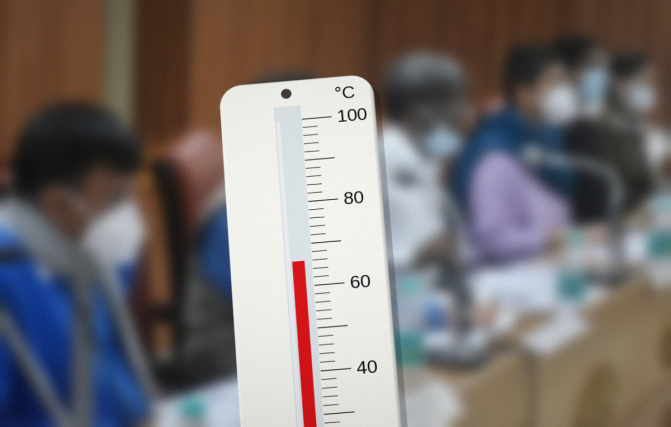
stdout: °C 66
